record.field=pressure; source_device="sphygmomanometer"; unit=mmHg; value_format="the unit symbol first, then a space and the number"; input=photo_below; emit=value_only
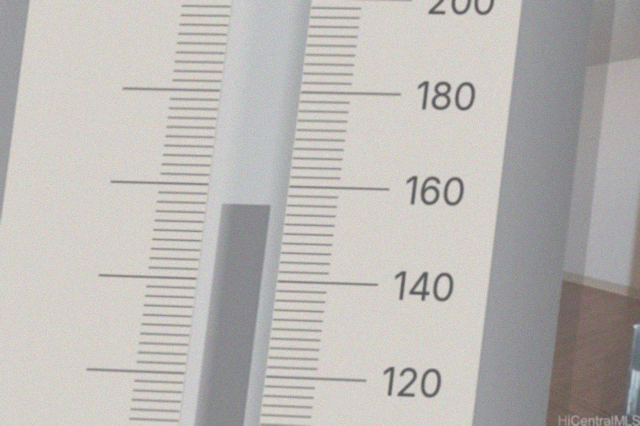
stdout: mmHg 156
